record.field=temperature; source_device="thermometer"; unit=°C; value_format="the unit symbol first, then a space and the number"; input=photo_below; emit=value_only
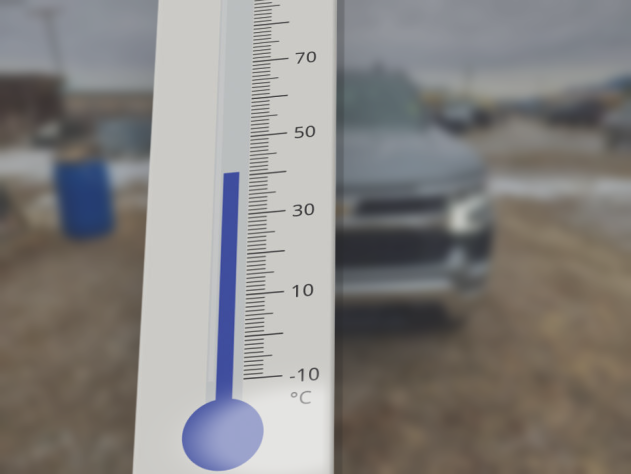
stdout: °C 41
